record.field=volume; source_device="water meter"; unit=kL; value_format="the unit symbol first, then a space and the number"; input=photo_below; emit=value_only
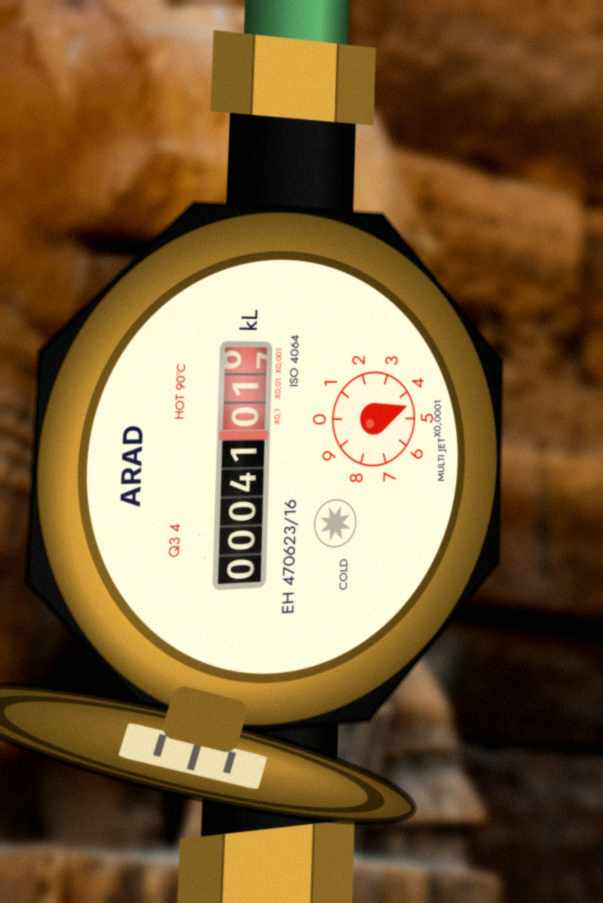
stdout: kL 41.0164
